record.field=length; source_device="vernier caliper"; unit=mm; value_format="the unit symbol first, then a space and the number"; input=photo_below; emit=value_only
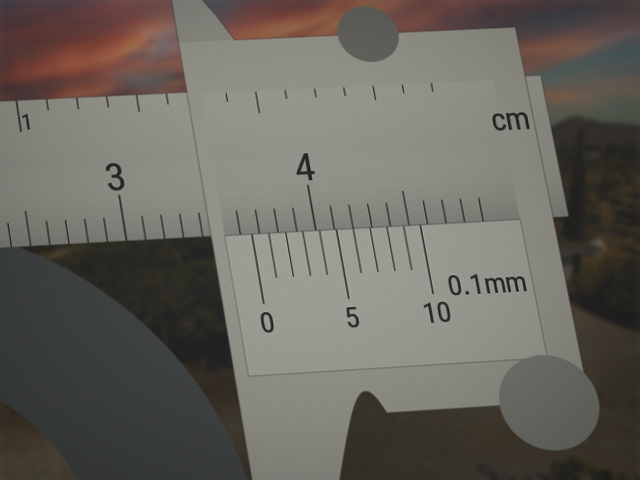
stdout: mm 36.6
